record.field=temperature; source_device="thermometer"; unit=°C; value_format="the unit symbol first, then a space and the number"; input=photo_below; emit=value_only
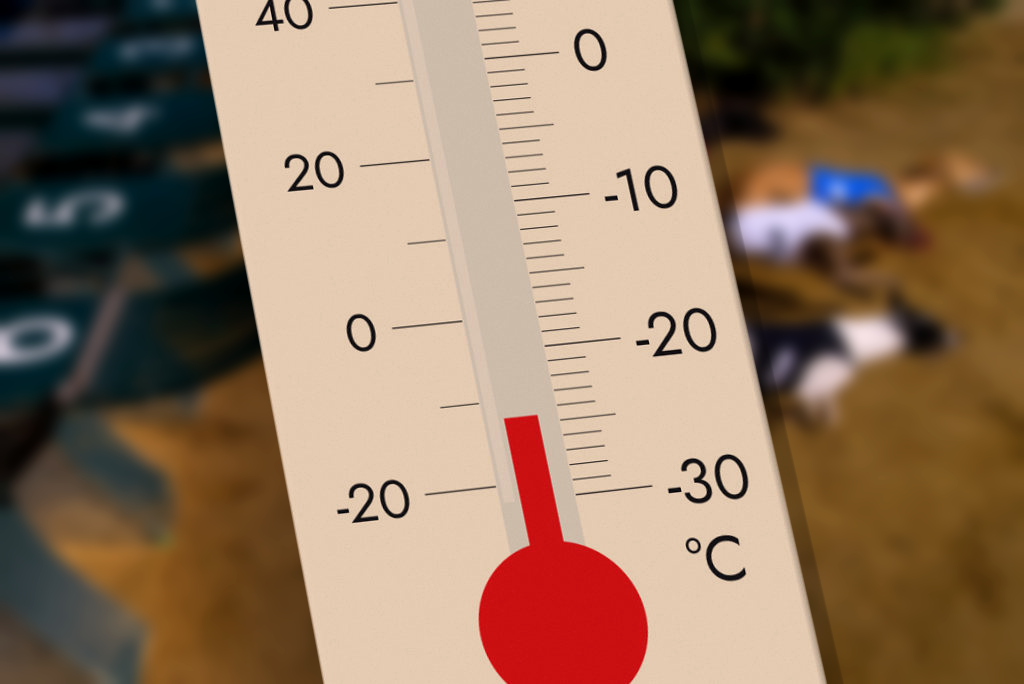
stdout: °C -24.5
